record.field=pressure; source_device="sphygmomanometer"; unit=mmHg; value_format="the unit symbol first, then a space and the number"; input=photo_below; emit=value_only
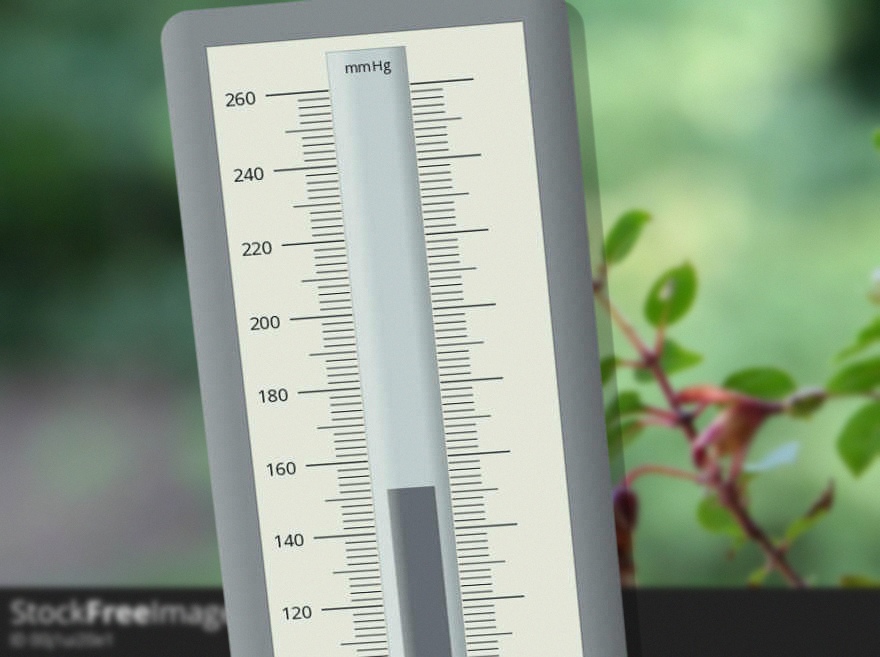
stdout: mmHg 152
